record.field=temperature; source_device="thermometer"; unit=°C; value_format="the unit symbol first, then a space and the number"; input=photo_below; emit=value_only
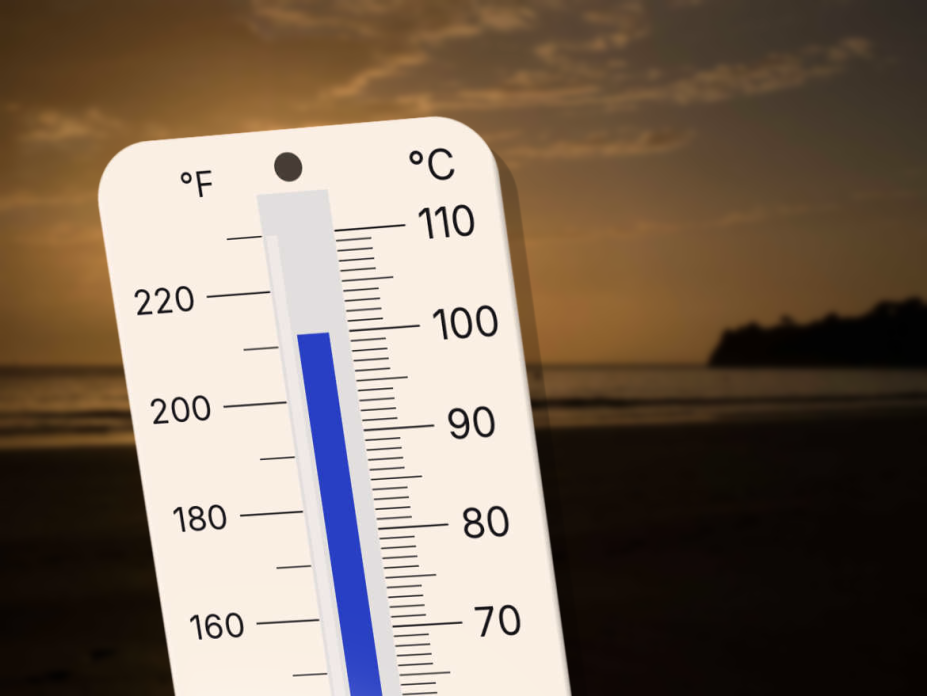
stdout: °C 100
